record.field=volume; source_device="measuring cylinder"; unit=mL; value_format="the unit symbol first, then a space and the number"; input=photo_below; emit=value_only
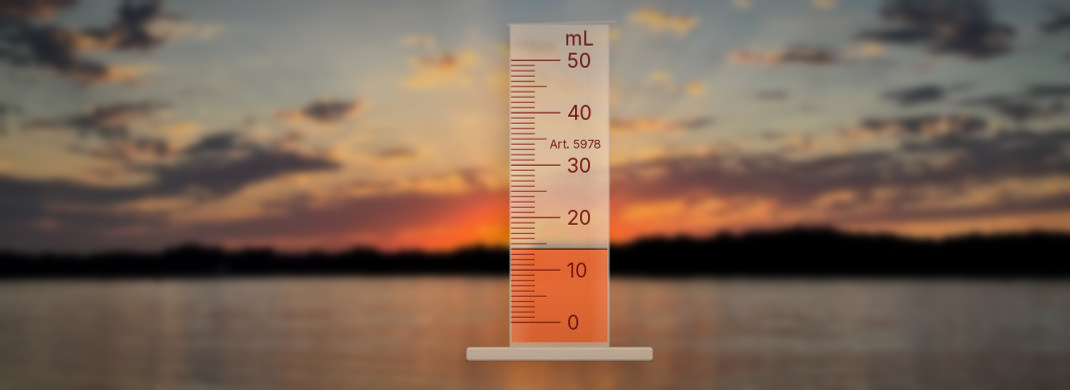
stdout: mL 14
